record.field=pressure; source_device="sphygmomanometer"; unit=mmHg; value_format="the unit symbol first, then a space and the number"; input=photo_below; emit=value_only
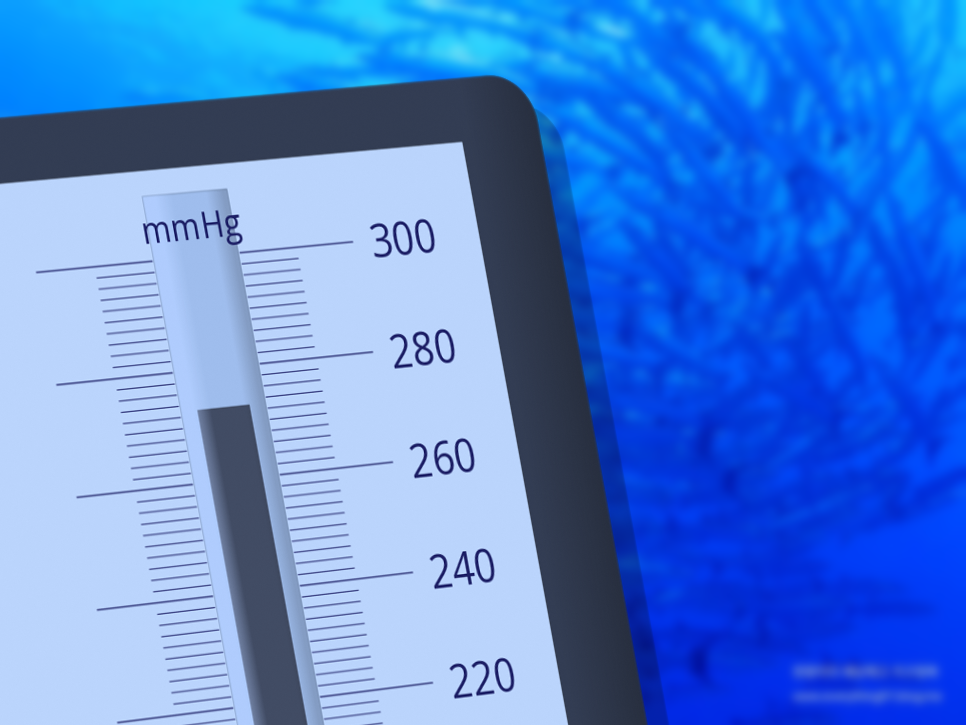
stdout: mmHg 273
